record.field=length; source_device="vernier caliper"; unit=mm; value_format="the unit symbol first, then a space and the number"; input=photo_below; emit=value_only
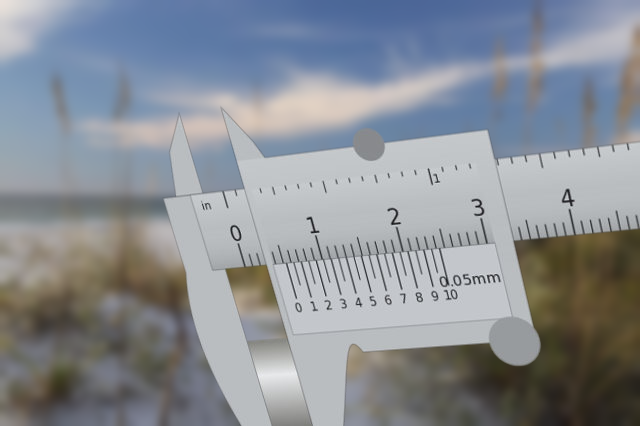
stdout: mm 5.4
